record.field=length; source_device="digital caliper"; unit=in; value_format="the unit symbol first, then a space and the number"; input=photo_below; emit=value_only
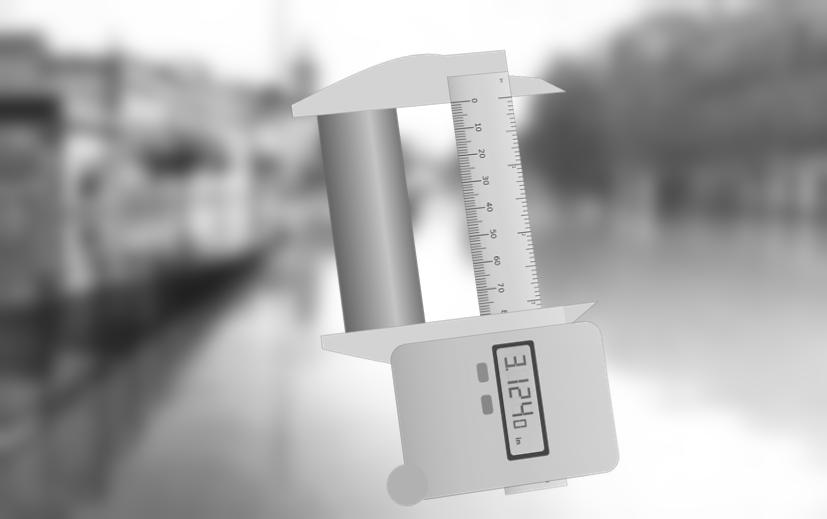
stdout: in 3.1240
